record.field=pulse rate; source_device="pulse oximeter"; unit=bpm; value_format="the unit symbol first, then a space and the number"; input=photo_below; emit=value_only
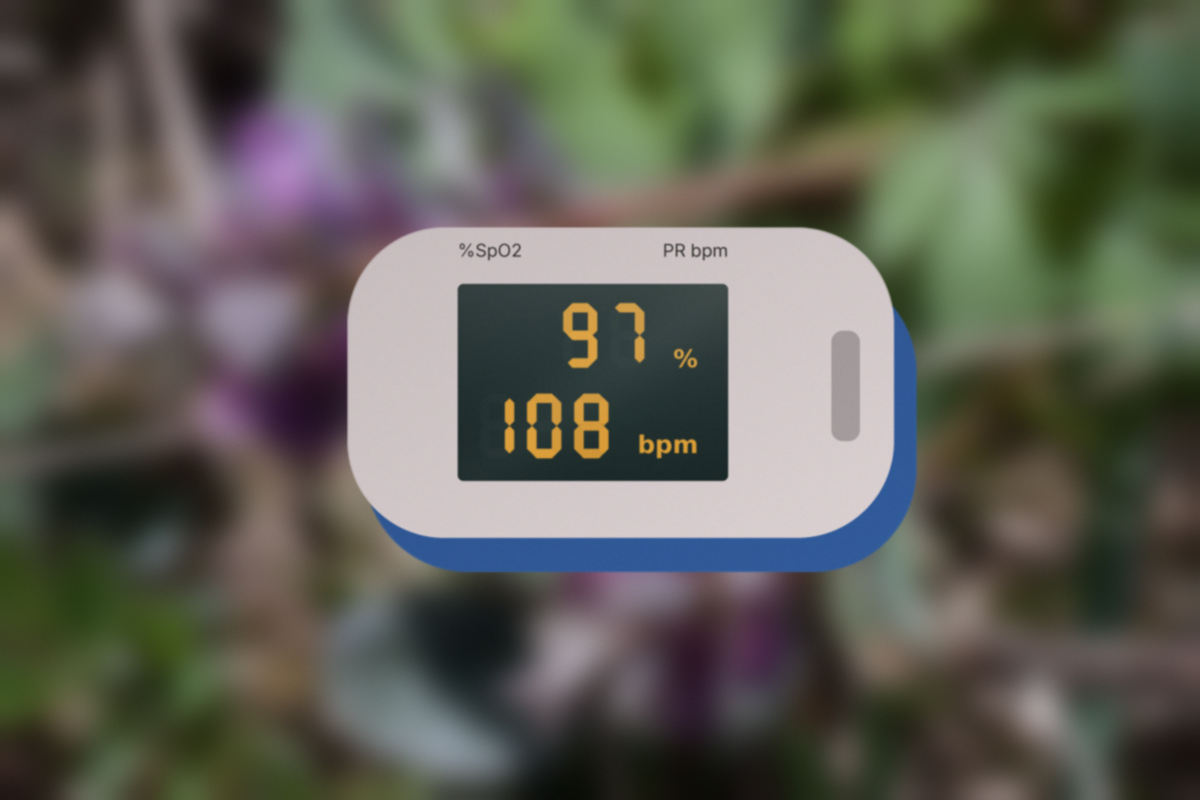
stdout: bpm 108
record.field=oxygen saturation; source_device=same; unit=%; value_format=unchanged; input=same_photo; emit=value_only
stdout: % 97
